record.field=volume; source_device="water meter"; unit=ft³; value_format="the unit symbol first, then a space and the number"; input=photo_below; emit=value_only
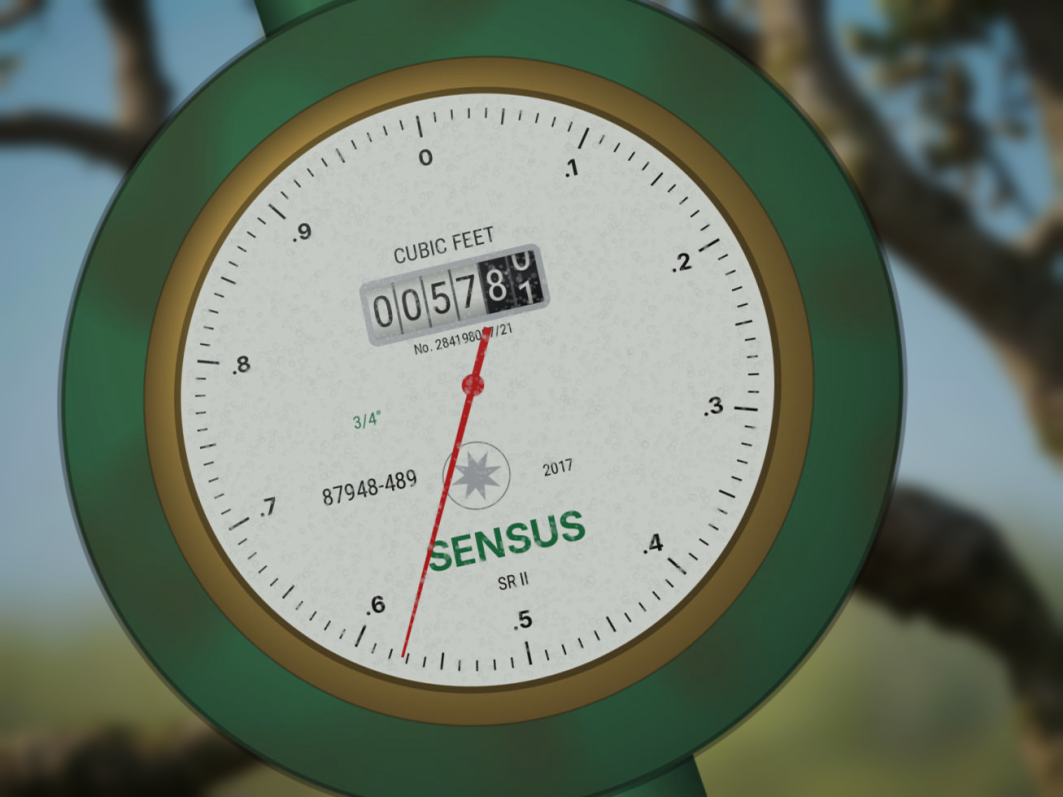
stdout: ft³ 5780.57
